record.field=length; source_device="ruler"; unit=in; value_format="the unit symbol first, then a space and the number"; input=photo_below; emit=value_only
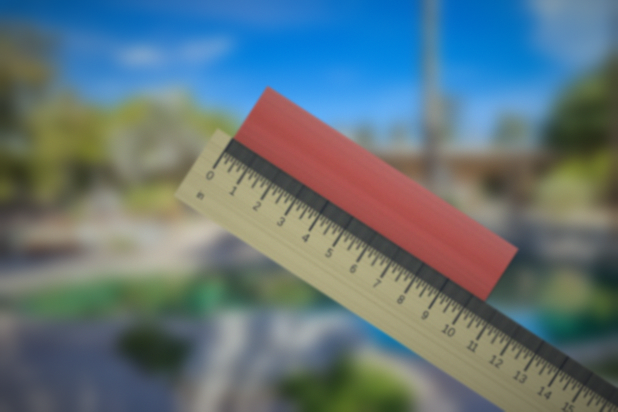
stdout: in 10.5
